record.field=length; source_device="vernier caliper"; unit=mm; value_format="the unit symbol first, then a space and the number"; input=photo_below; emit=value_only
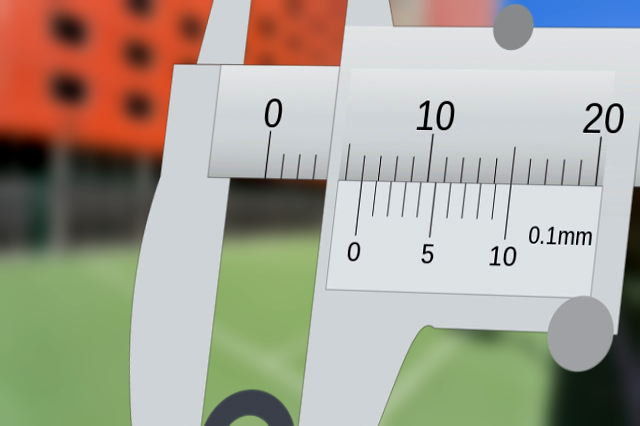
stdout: mm 6.0
